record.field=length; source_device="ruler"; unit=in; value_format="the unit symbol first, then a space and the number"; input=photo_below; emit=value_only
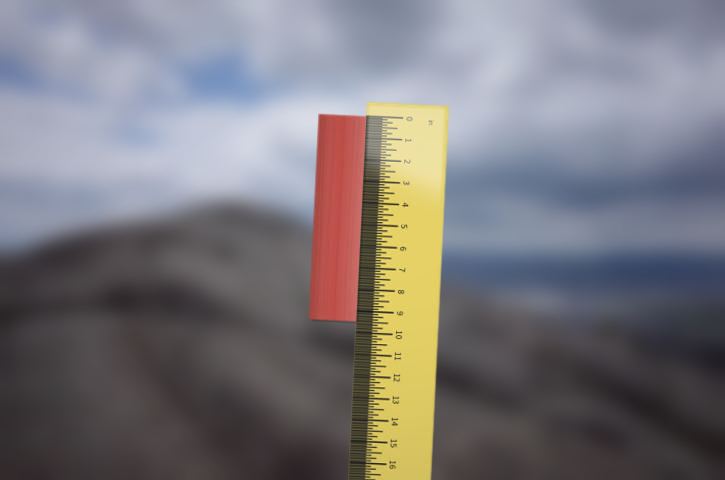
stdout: in 9.5
